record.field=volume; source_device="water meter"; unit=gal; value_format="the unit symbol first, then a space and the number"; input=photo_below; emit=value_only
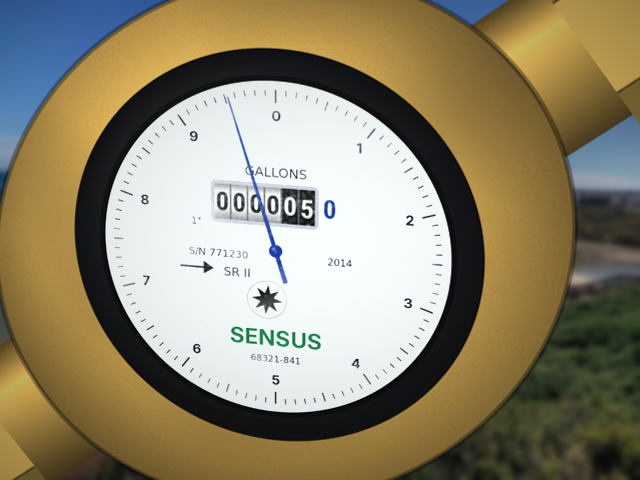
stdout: gal 49.5
